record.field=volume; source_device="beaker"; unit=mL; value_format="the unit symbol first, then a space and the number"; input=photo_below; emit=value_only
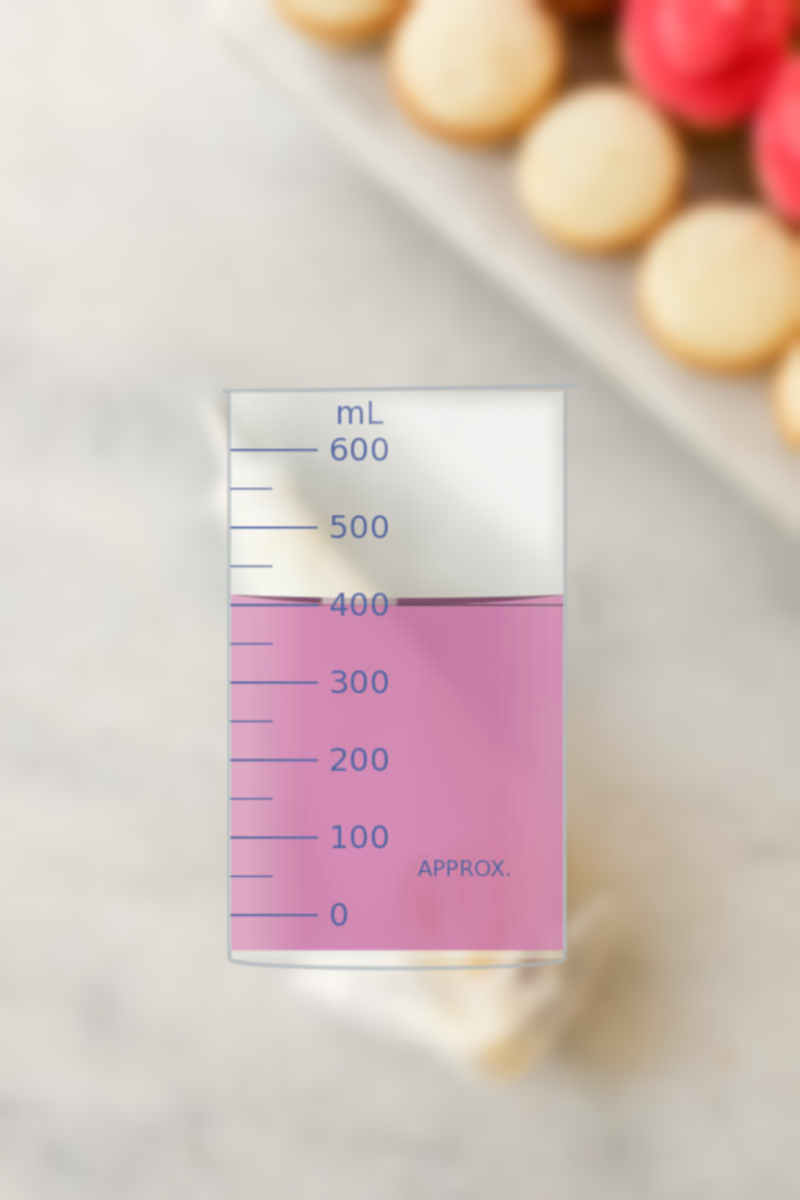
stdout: mL 400
